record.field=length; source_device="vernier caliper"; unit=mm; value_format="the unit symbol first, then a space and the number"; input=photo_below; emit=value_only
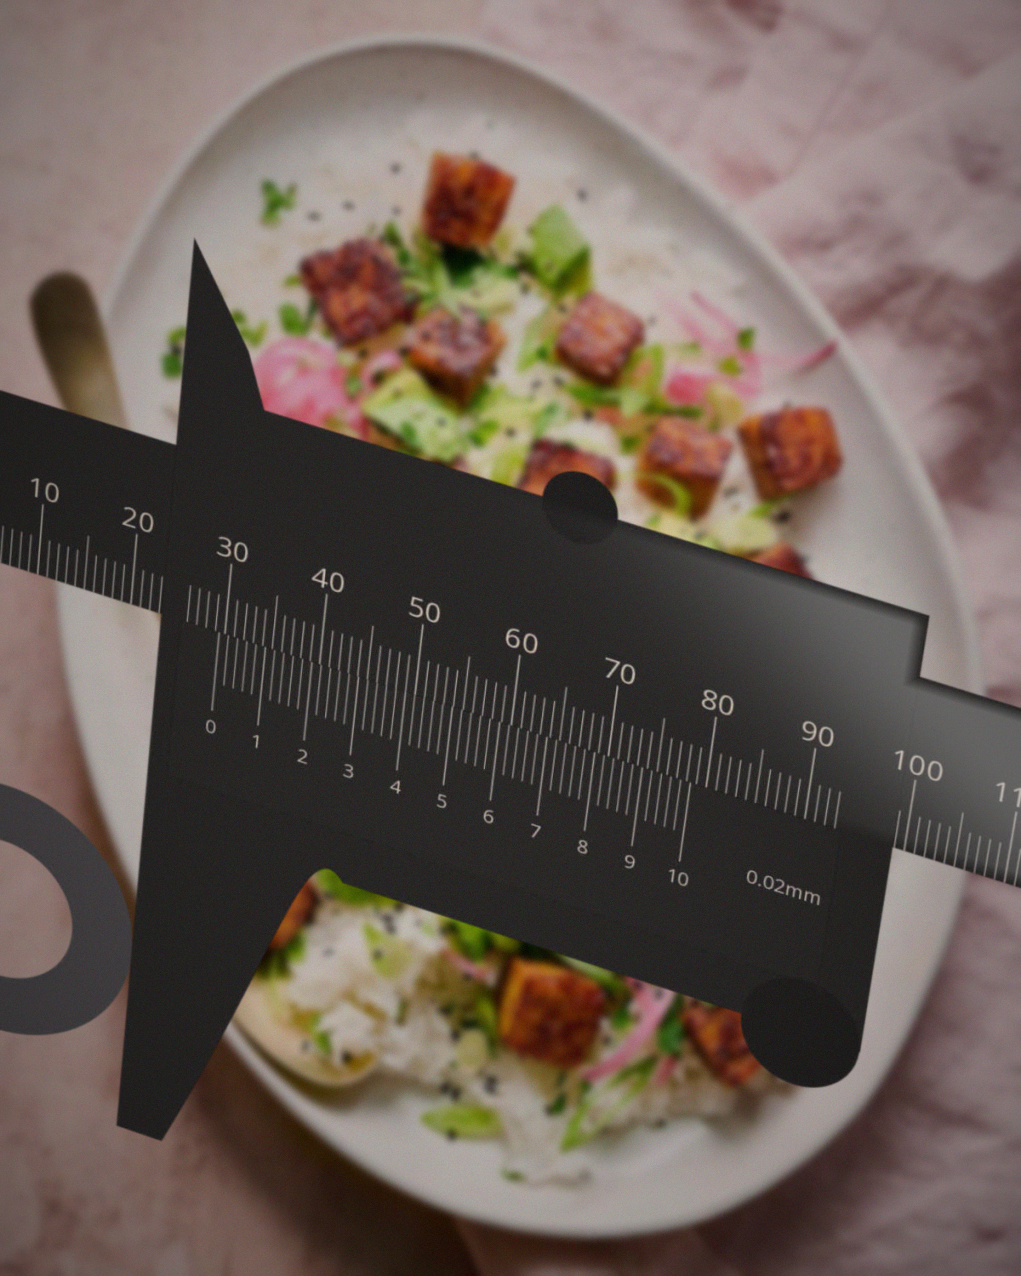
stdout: mm 29.4
